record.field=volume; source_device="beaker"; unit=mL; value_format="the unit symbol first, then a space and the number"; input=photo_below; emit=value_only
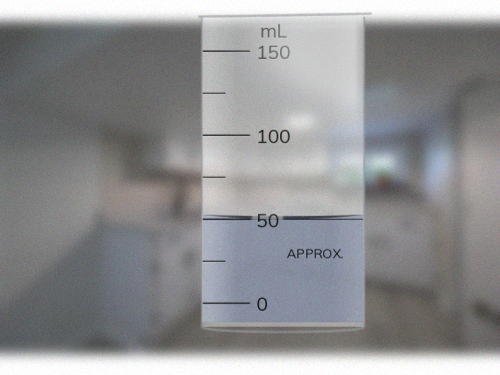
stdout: mL 50
